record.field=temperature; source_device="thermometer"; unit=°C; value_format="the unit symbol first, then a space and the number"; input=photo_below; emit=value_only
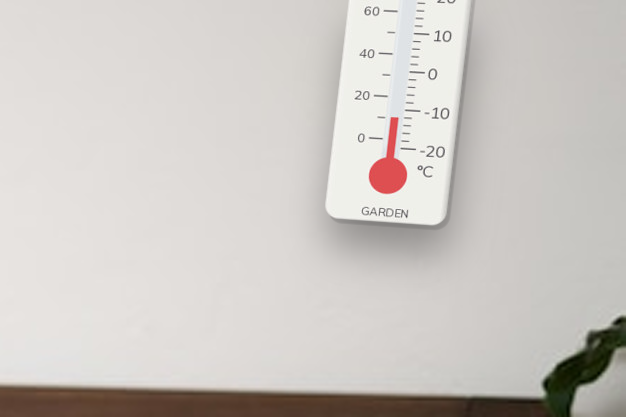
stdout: °C -12
